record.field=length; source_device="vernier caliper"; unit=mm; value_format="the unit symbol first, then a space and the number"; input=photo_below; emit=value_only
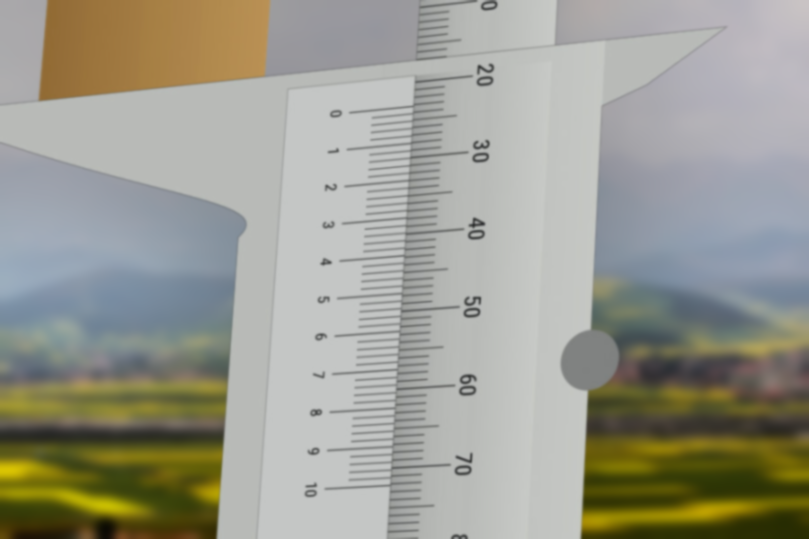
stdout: mm 23.2
